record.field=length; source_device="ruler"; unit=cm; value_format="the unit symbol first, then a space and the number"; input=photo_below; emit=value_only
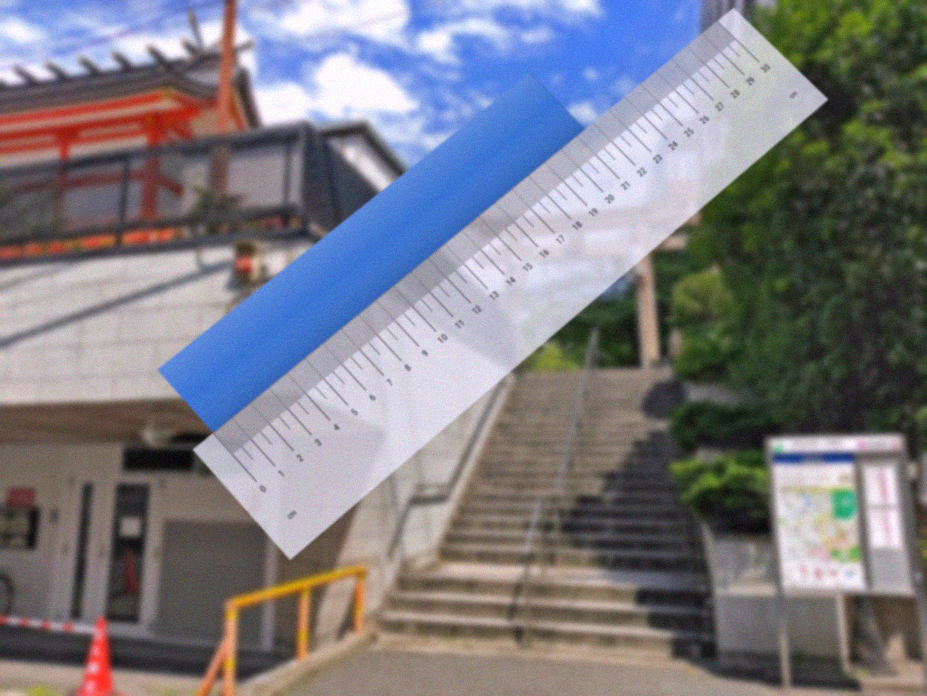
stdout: cm 21.5
